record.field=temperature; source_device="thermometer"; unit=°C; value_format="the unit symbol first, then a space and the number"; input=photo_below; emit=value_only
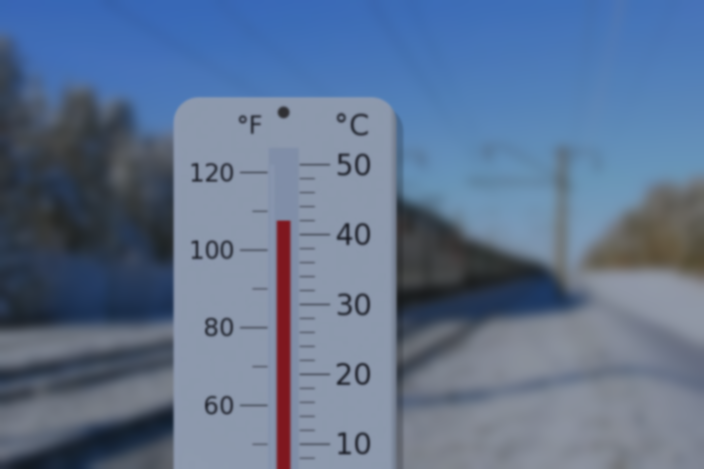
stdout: °C 42
